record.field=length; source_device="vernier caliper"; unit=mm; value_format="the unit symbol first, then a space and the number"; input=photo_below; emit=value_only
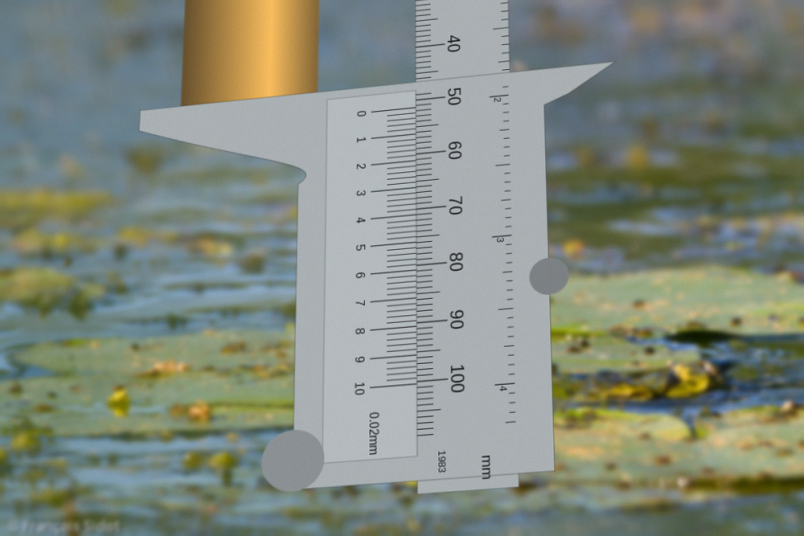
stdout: mm 51.4
